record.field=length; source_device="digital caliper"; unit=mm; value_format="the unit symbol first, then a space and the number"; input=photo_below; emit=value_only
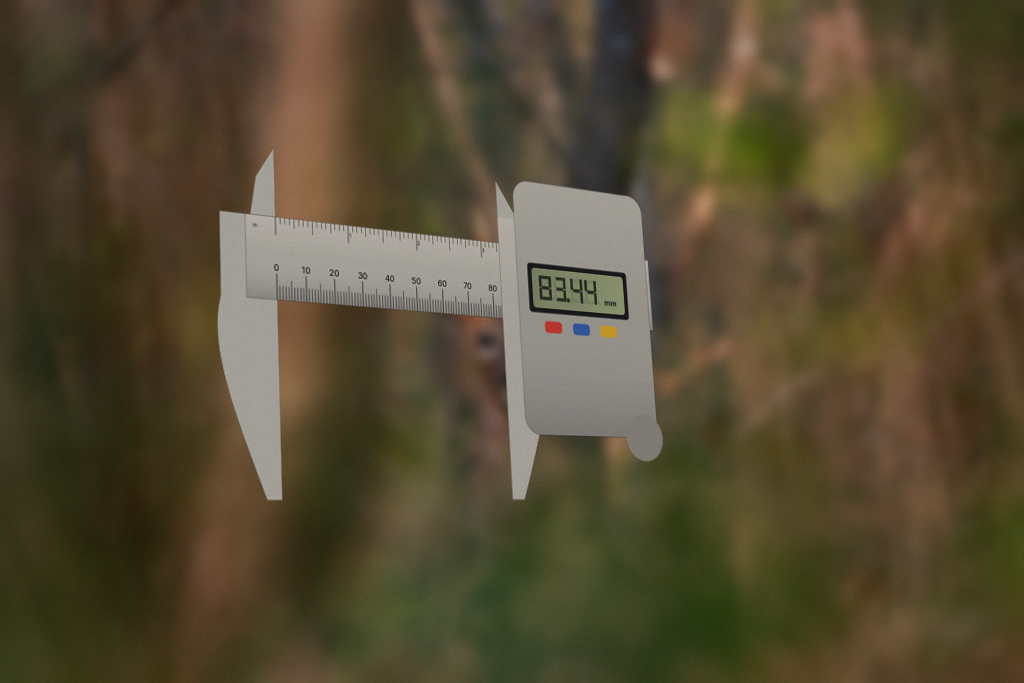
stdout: mm 83.44
